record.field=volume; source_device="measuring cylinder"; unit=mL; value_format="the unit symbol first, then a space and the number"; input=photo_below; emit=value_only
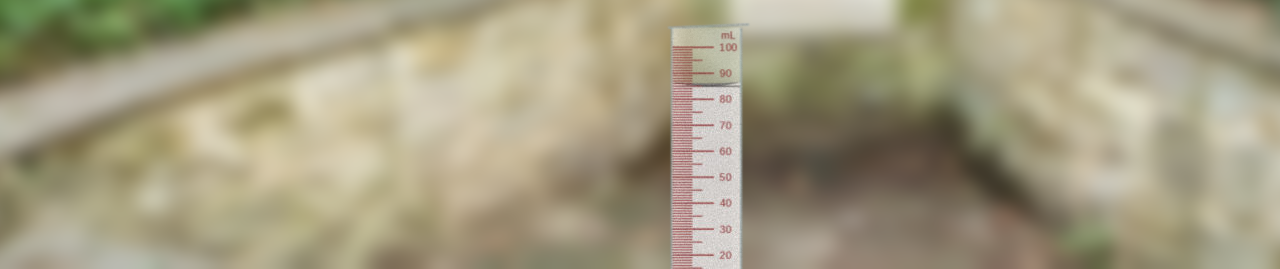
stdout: mL 85
